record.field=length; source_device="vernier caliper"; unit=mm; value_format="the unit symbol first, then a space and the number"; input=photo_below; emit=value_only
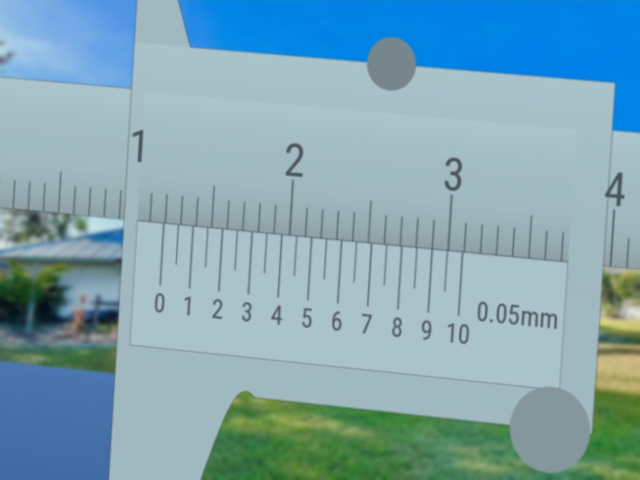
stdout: mm 11.9
